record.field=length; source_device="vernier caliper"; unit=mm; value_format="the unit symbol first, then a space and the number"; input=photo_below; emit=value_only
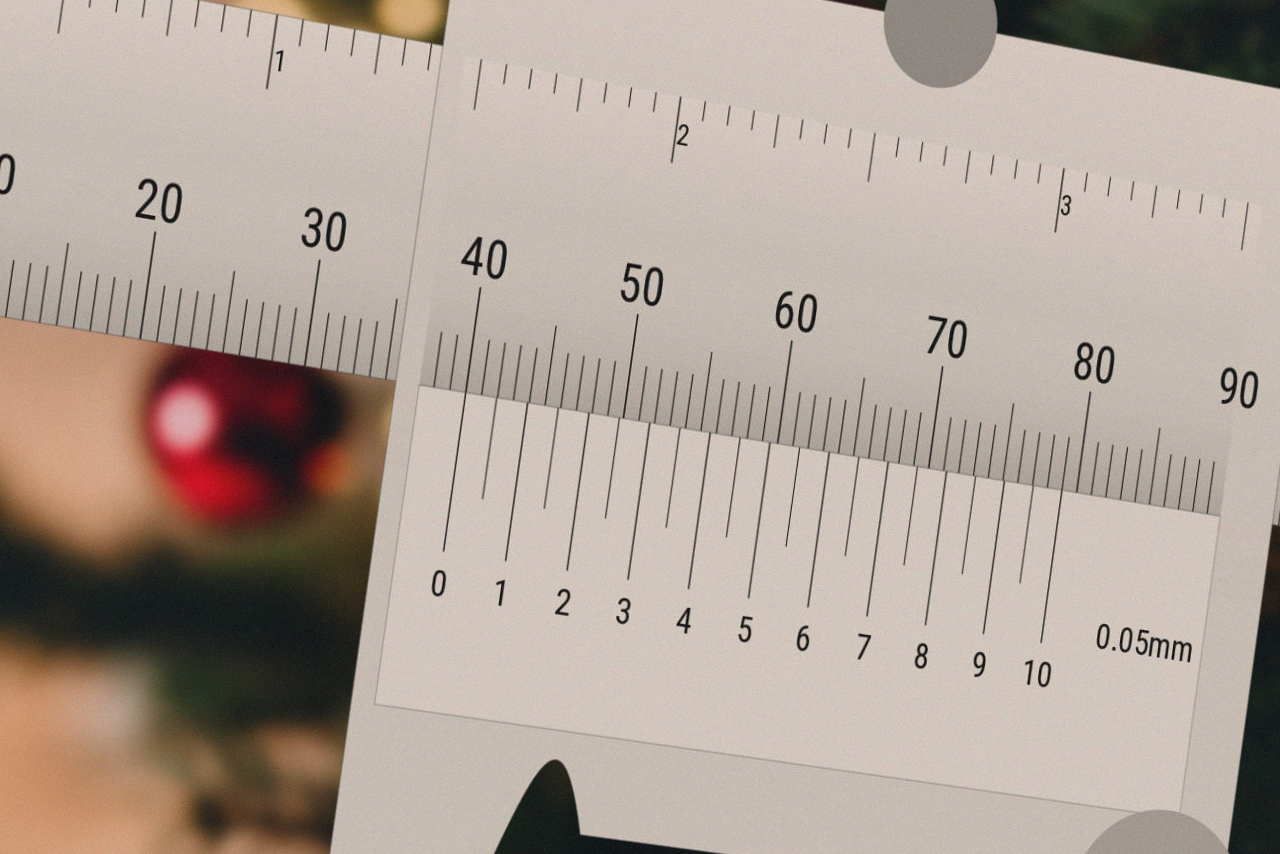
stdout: mm 40.0
